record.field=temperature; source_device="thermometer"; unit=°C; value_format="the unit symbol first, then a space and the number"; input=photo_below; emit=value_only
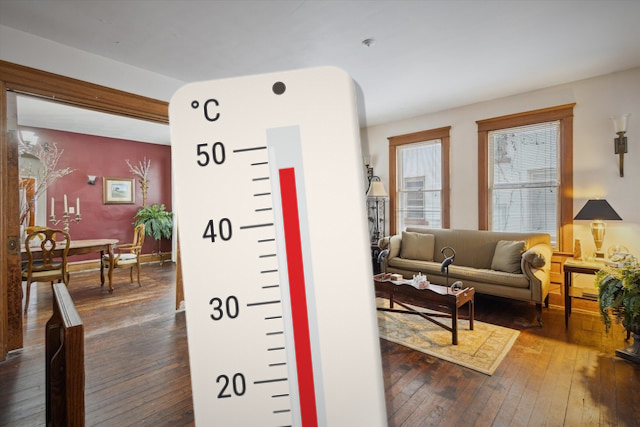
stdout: °C 47
